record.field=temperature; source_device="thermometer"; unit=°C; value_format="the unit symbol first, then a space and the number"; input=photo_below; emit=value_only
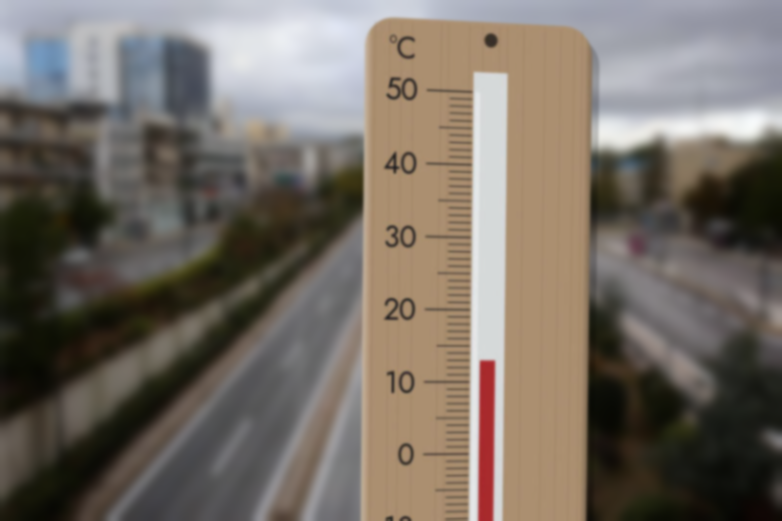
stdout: °C 13
